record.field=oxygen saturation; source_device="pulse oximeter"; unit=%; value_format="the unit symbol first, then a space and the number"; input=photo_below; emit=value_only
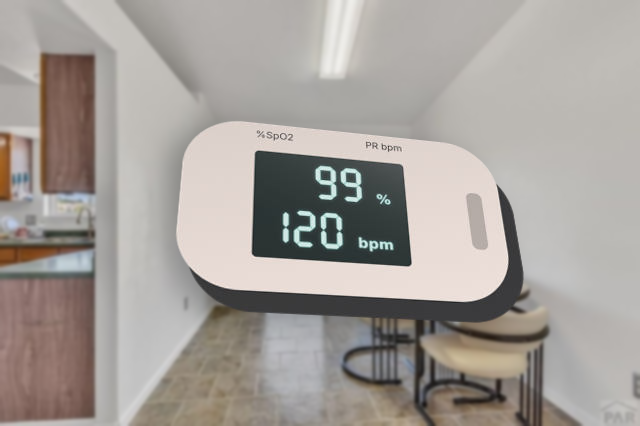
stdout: % 99
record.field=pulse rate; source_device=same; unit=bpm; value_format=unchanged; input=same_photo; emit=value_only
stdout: bpm 120
